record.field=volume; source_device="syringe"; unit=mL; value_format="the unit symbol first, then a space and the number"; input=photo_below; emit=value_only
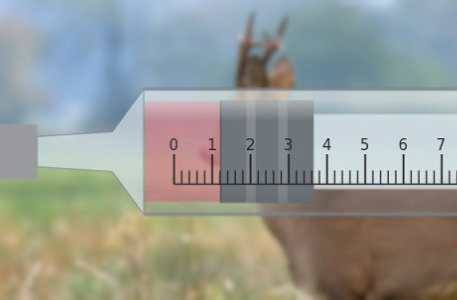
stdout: mL 1.2
